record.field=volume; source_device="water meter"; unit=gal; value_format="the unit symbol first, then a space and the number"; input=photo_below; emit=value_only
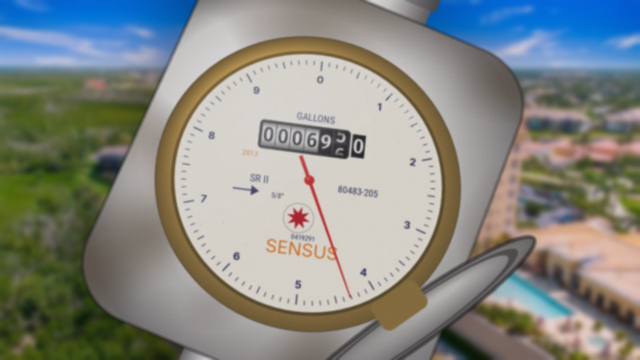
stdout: gal 6954.3
